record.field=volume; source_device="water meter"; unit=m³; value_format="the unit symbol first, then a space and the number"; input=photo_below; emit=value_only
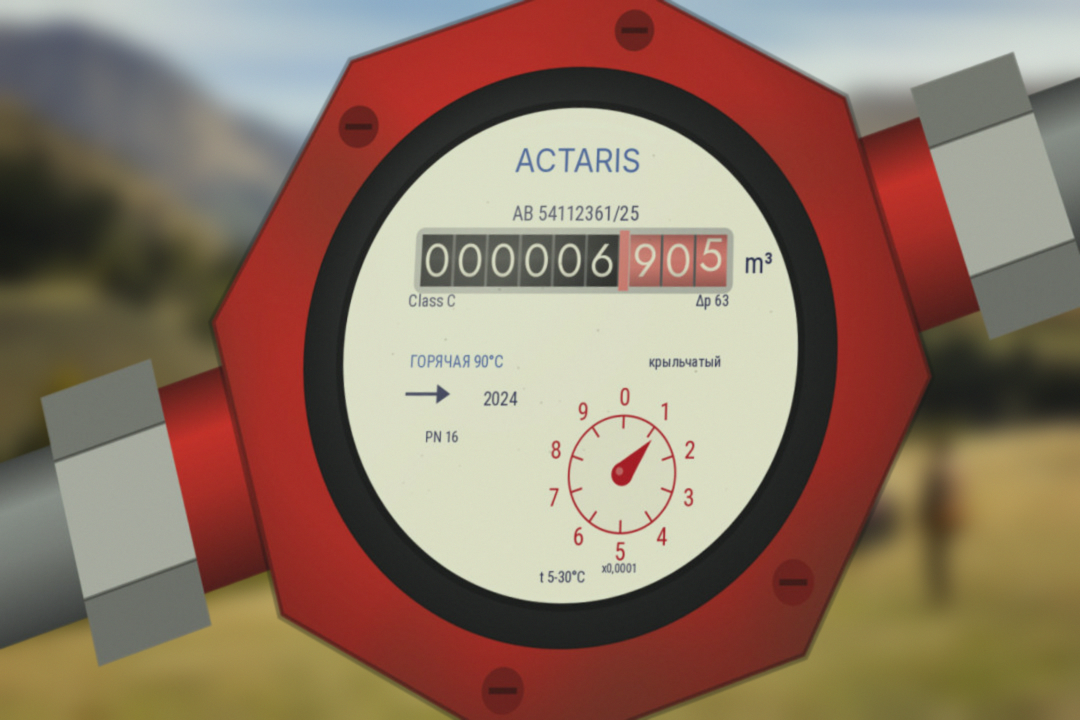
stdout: m³ 6.9051
